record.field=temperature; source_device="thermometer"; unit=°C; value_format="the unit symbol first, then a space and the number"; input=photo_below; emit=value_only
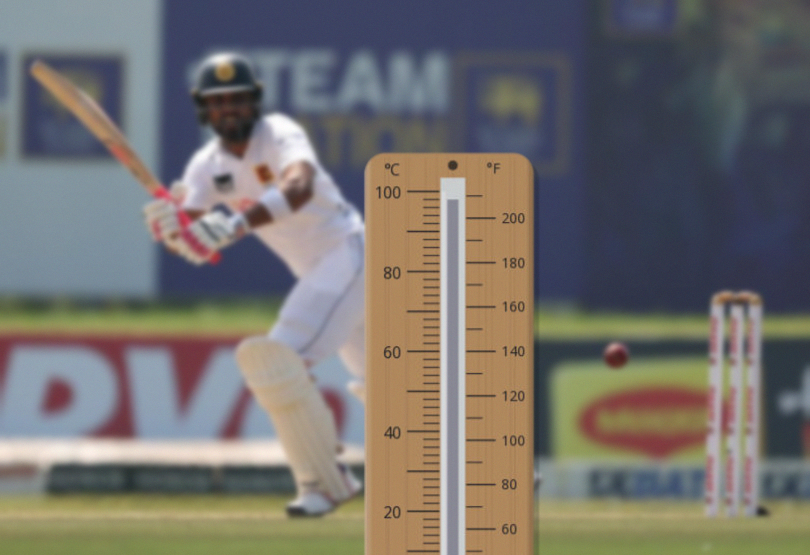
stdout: °C 98
